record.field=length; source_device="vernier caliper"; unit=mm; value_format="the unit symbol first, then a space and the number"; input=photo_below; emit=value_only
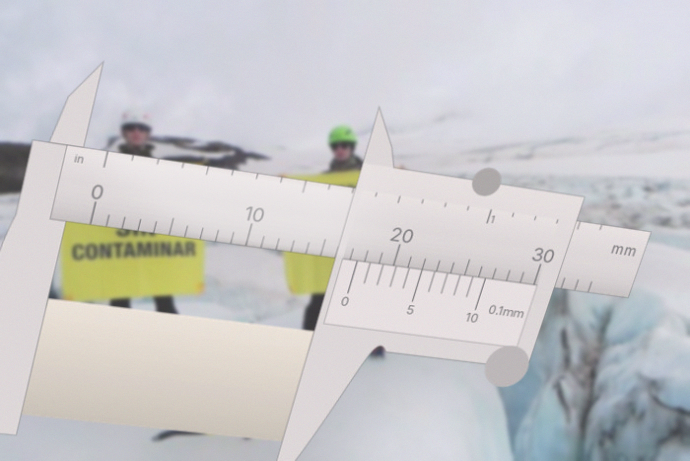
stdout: mm 17.5
